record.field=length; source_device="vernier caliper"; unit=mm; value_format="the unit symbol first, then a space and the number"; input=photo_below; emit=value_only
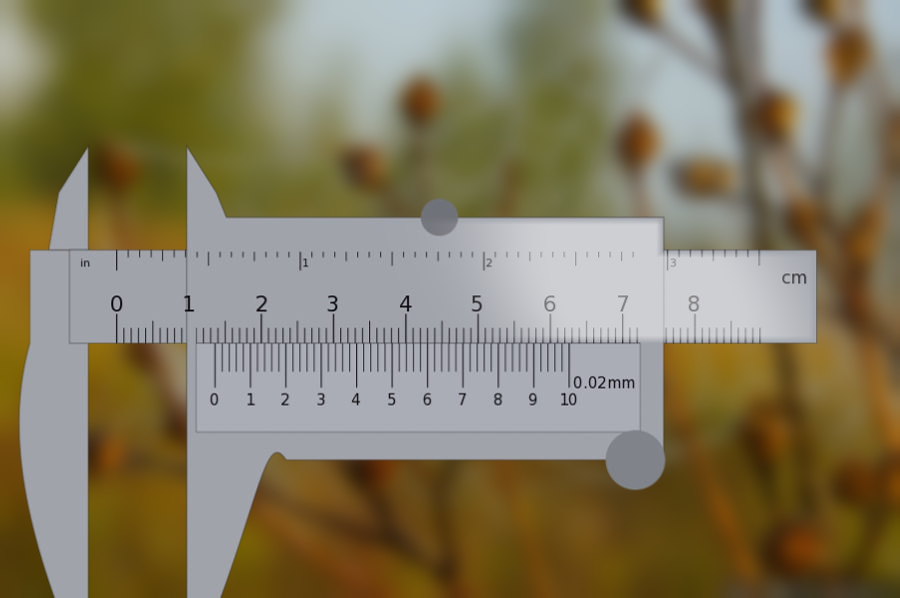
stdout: mm 13.6
